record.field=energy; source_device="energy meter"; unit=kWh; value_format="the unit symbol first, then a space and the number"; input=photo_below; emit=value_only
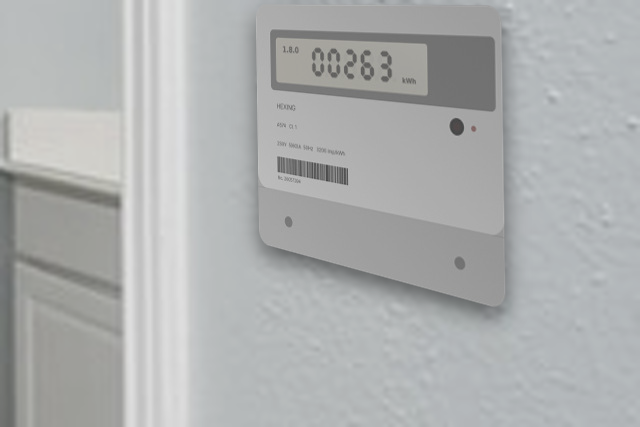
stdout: kWh 263
